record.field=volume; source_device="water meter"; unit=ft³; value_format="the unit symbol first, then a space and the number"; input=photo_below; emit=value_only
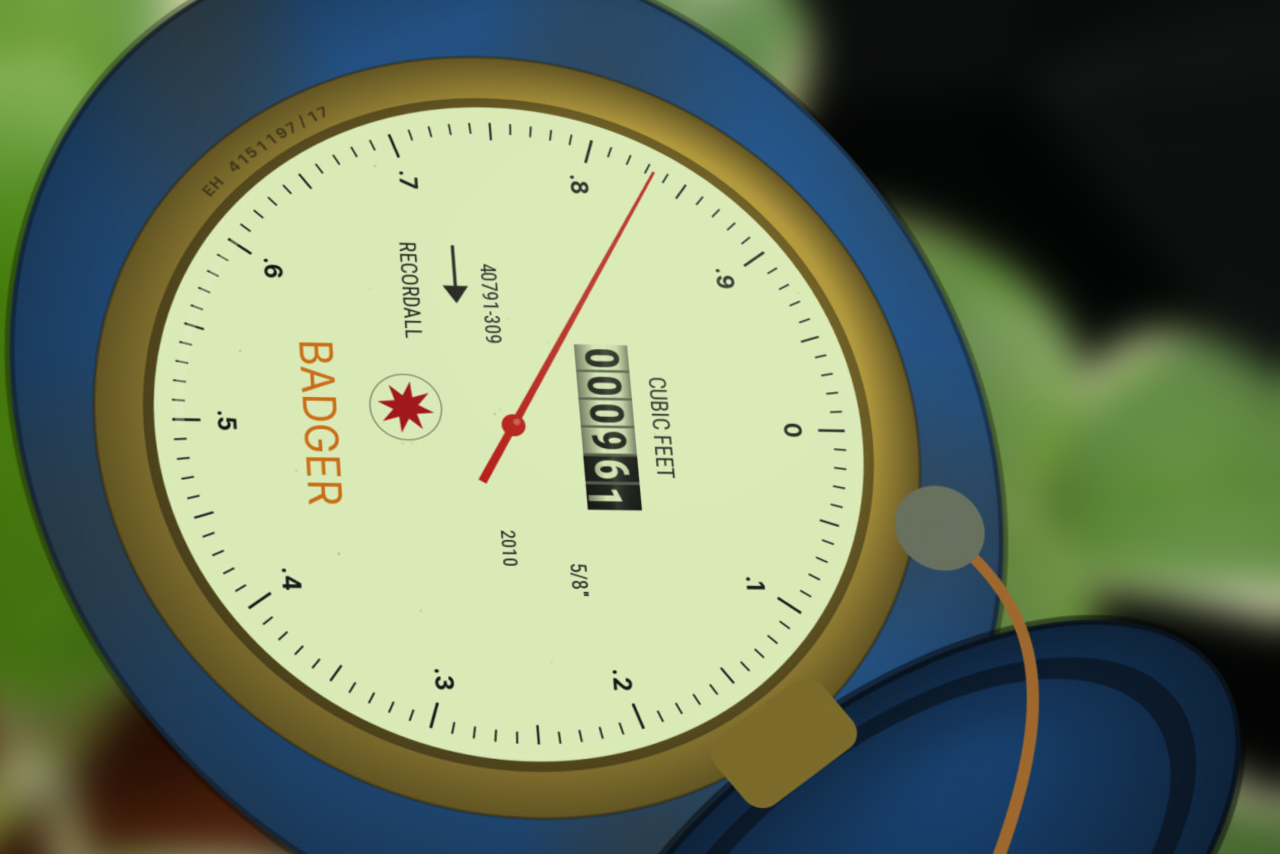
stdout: ft³ 960.83
